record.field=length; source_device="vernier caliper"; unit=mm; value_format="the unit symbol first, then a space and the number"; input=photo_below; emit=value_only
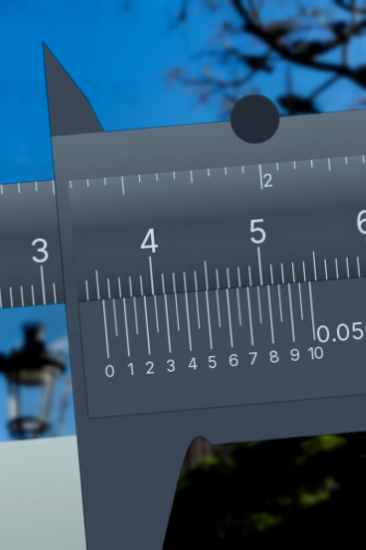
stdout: mm 35.4
